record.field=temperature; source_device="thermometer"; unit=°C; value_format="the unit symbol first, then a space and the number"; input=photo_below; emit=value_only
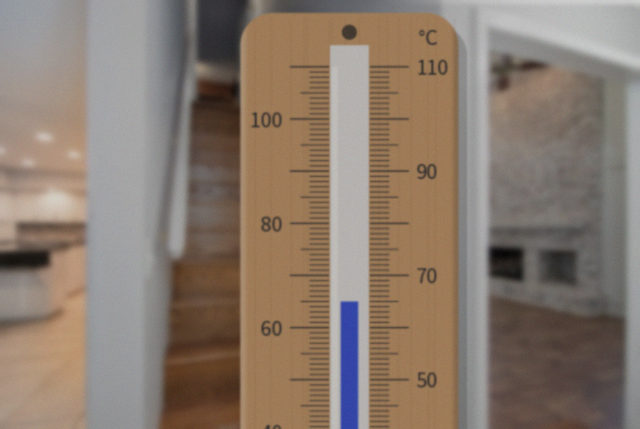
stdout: °C 65
